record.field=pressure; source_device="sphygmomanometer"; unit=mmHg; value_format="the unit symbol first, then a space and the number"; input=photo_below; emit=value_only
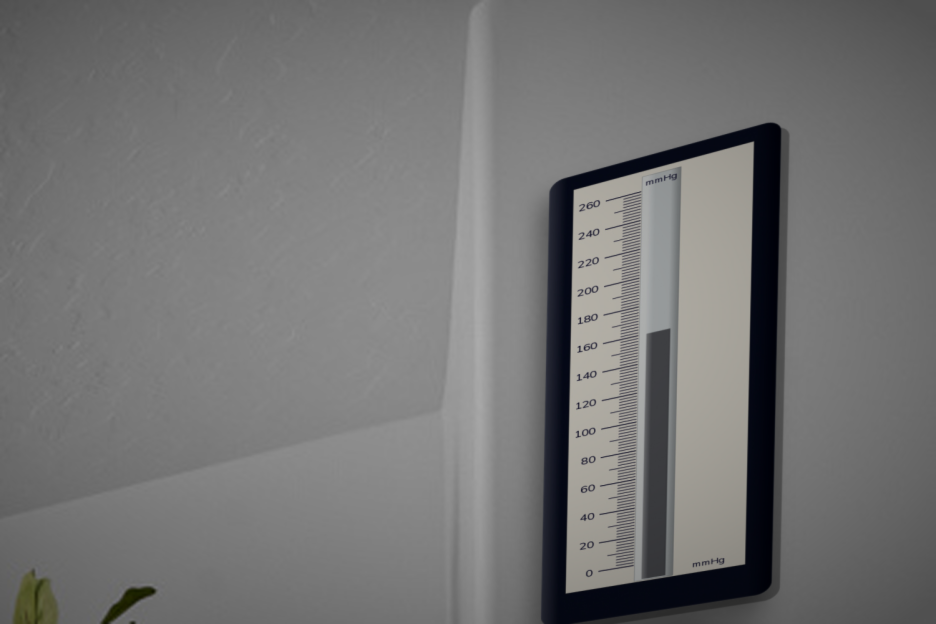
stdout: mmHg 160
